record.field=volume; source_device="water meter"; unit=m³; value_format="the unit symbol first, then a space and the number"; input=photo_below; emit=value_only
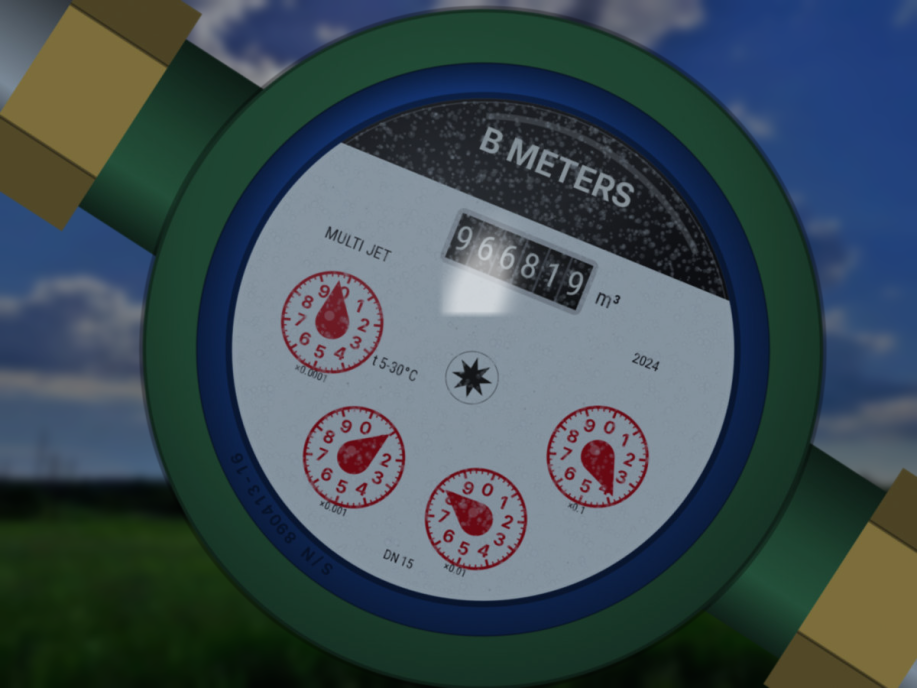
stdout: m³ 966819.3809
